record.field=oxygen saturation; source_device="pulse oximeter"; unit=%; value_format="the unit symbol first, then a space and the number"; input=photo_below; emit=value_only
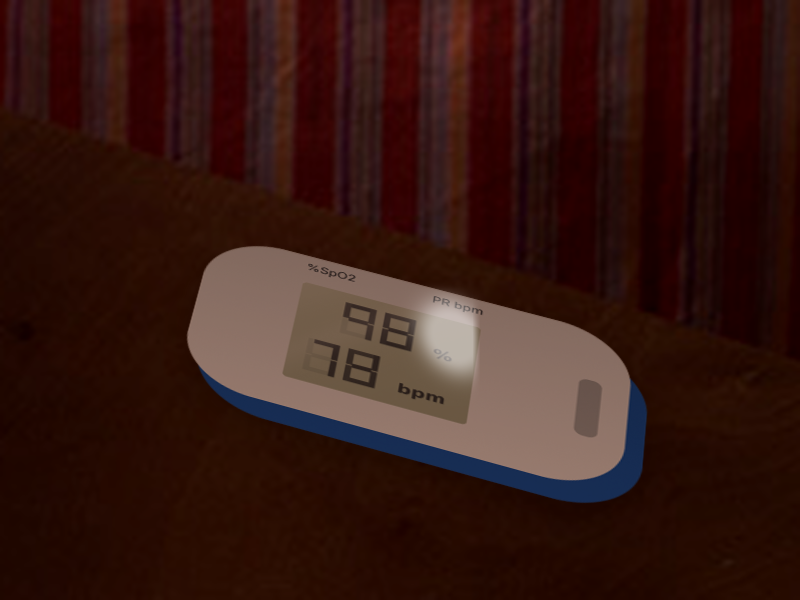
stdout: % 98
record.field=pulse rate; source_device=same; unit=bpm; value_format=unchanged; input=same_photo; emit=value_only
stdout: bpm 78
